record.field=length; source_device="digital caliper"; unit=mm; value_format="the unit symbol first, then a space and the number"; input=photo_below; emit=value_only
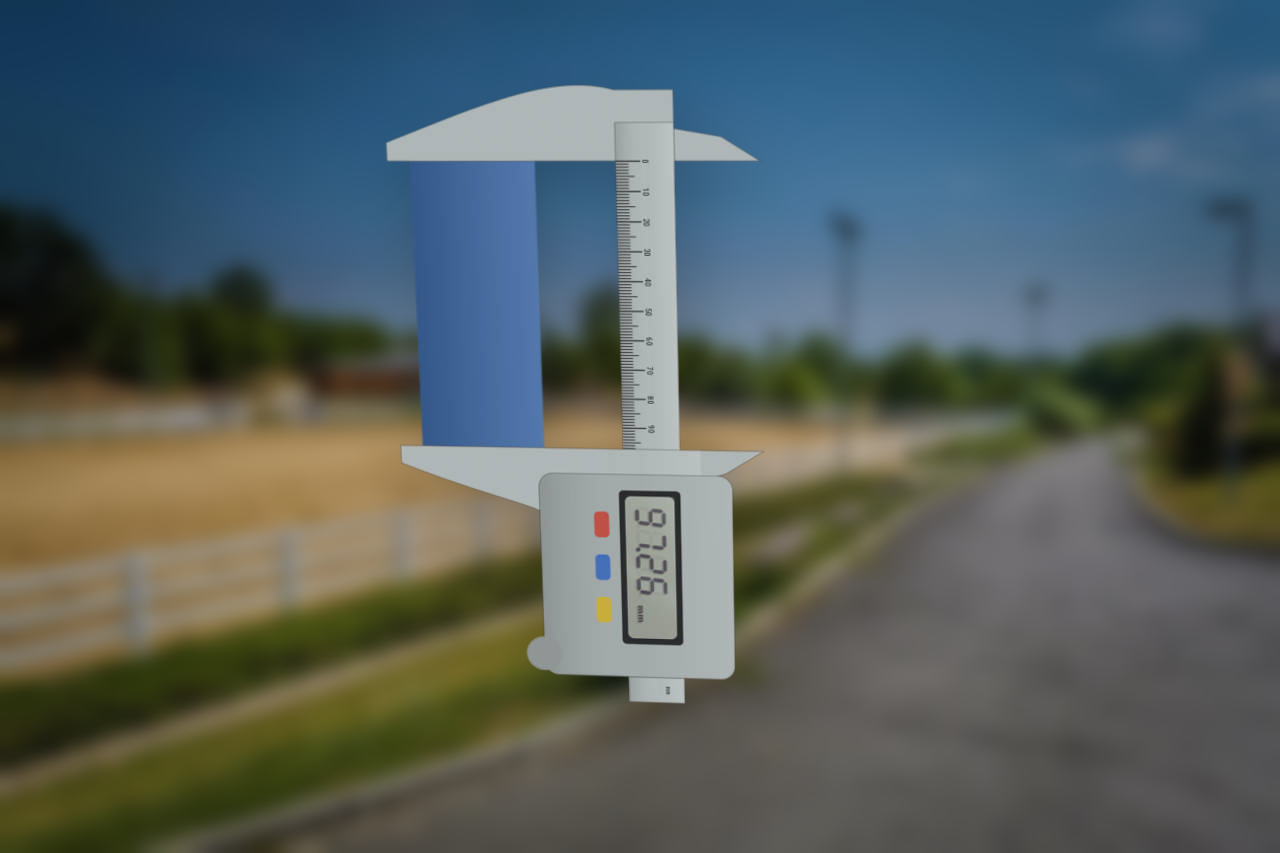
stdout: mm 97.26
